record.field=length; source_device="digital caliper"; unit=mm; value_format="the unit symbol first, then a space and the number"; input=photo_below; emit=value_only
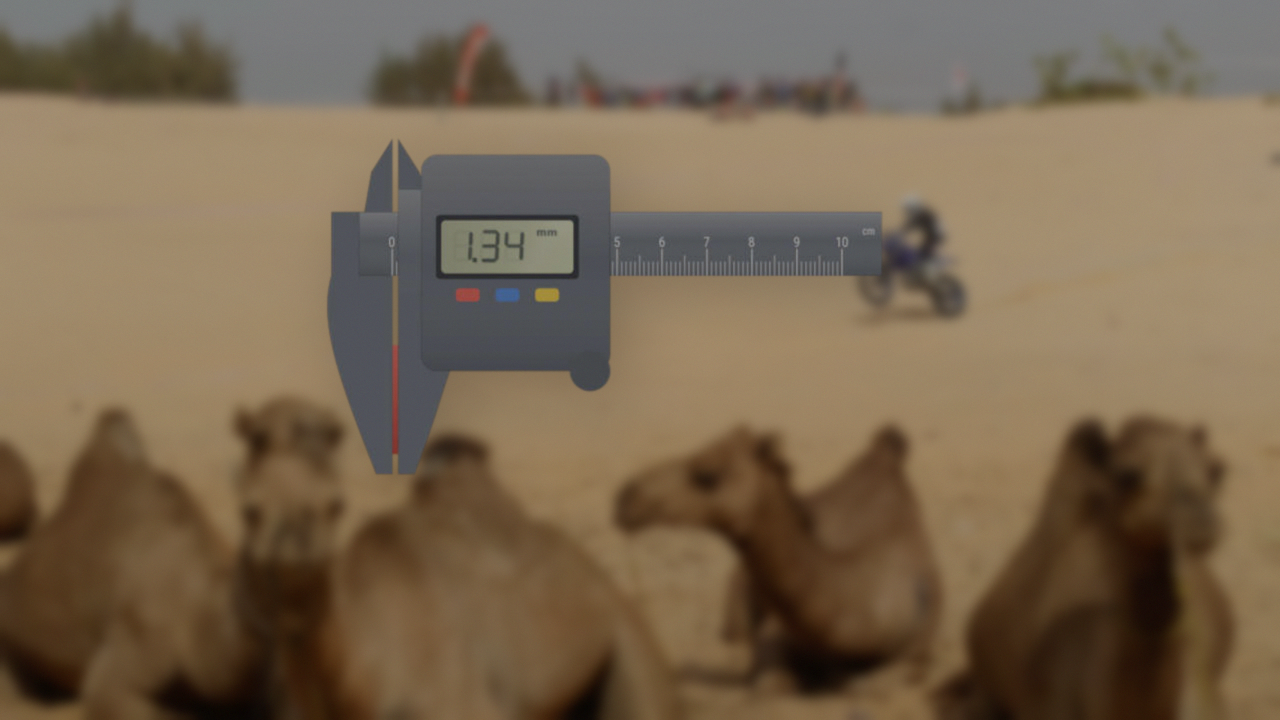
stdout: mm 1.34
